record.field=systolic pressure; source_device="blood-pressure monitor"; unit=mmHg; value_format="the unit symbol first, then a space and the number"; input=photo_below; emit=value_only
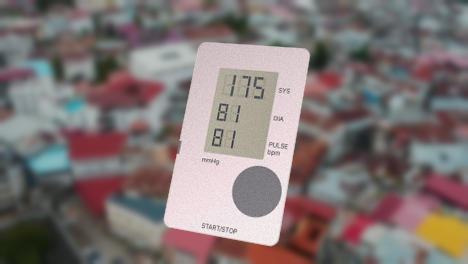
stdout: mmHg 175
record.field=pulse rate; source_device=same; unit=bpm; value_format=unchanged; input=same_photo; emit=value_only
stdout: bpm 81
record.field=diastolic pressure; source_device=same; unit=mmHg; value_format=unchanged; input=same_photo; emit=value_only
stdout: mmHg 81
